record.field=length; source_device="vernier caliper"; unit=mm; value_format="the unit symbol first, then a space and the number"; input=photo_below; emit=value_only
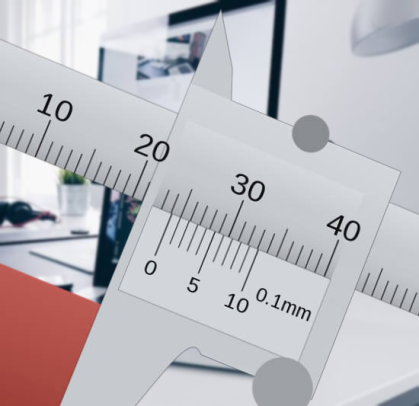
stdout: mm 24.1
